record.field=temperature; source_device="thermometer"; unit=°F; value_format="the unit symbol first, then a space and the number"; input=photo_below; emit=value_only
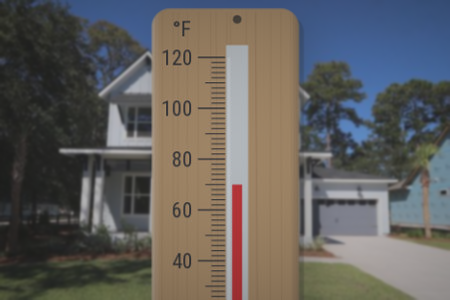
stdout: °F 70
